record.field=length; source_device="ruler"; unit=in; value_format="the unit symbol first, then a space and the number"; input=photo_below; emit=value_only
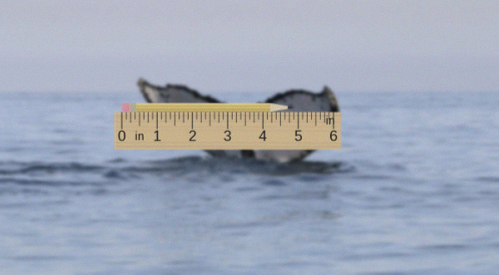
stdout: in 4.875
